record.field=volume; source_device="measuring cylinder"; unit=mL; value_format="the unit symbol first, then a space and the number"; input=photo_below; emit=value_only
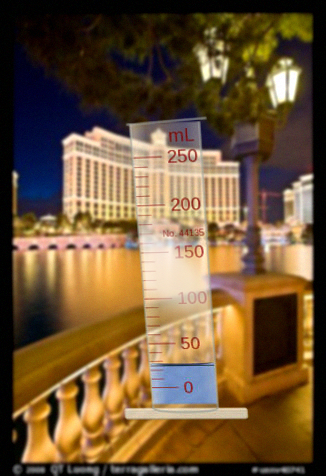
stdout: mL 25
